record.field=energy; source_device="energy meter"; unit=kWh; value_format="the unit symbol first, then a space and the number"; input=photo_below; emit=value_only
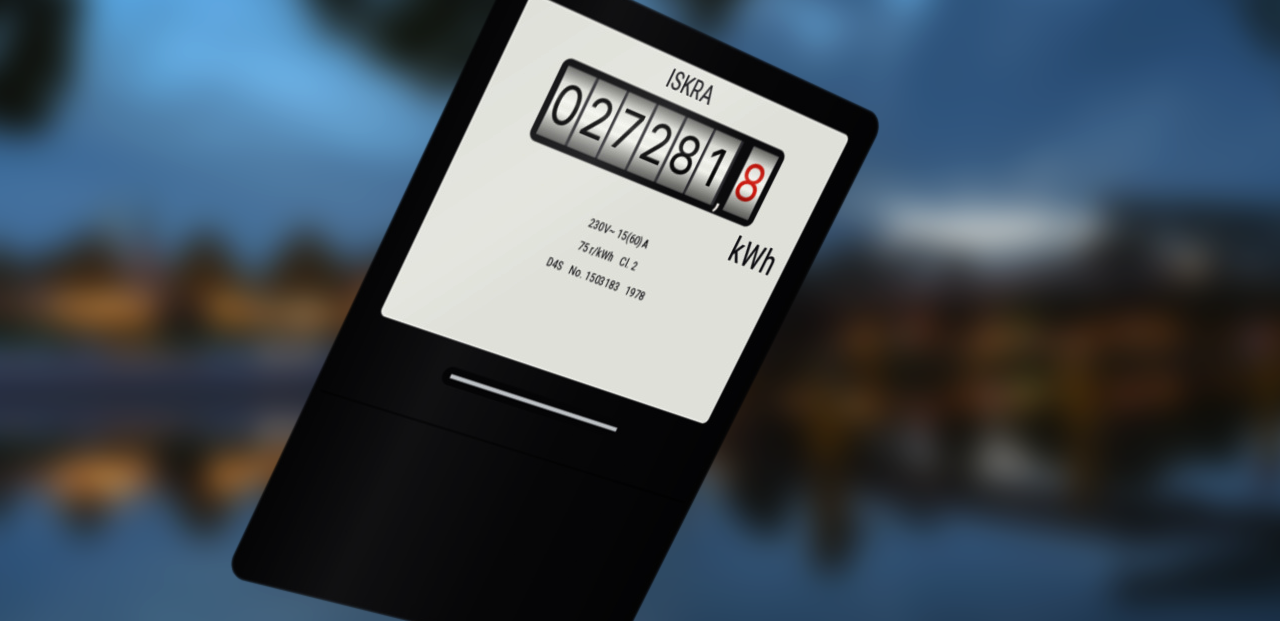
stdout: kWh 27281.8
